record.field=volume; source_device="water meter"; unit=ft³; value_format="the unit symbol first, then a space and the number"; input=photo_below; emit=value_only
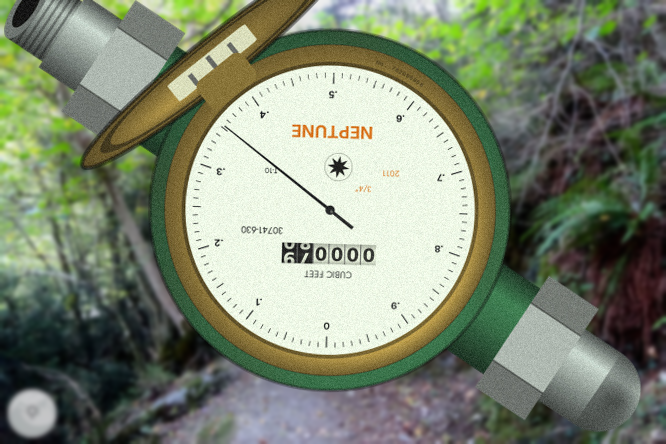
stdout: ft³ 79.35
